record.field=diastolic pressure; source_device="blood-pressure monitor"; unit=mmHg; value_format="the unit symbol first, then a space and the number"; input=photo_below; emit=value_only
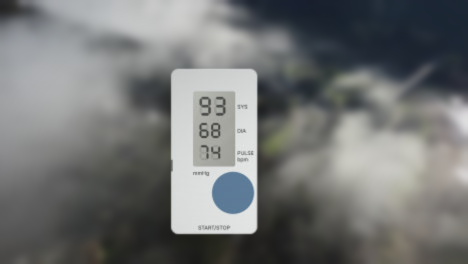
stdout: mmHg 68
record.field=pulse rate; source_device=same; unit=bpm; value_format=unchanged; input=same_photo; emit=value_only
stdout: bpm 74
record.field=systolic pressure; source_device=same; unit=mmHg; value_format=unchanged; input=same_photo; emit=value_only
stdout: mmHg 93
